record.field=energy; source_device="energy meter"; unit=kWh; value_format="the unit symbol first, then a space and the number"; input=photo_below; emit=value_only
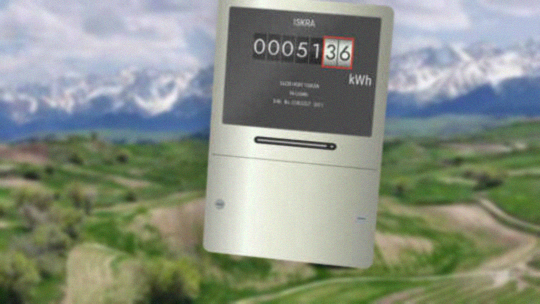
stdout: kWh 51.36
